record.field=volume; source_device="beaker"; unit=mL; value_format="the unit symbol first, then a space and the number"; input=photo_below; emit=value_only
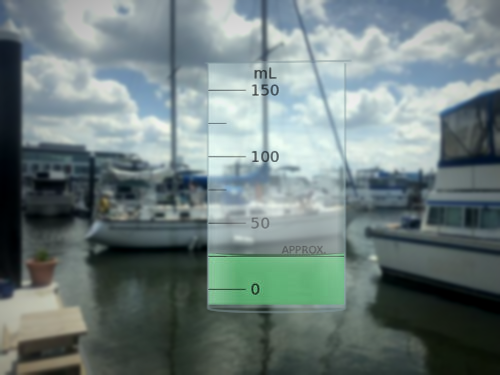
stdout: mL 25
